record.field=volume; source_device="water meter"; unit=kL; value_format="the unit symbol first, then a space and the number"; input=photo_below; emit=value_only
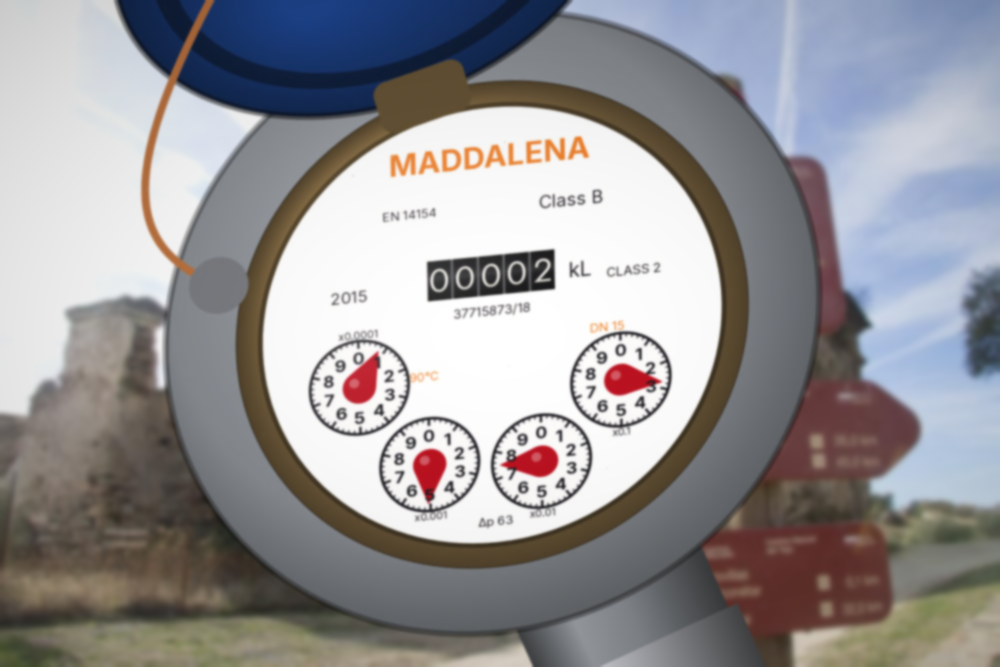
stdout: kL 2.2750
